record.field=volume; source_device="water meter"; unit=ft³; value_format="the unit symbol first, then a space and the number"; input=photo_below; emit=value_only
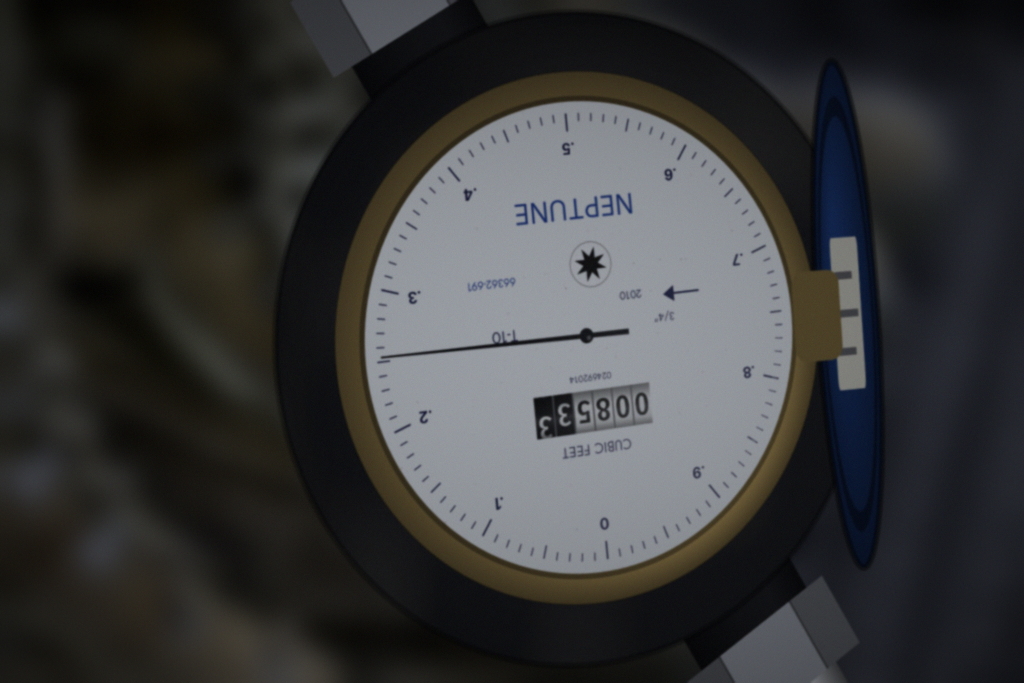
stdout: ft³ 8533.25
